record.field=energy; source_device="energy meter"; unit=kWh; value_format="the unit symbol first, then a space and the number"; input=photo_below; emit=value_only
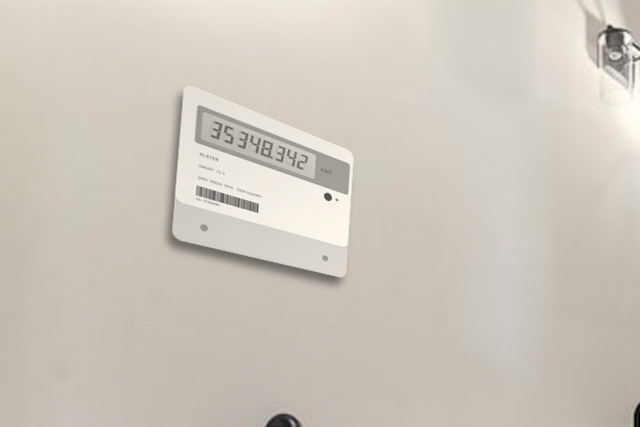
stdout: kWh 35348.342
